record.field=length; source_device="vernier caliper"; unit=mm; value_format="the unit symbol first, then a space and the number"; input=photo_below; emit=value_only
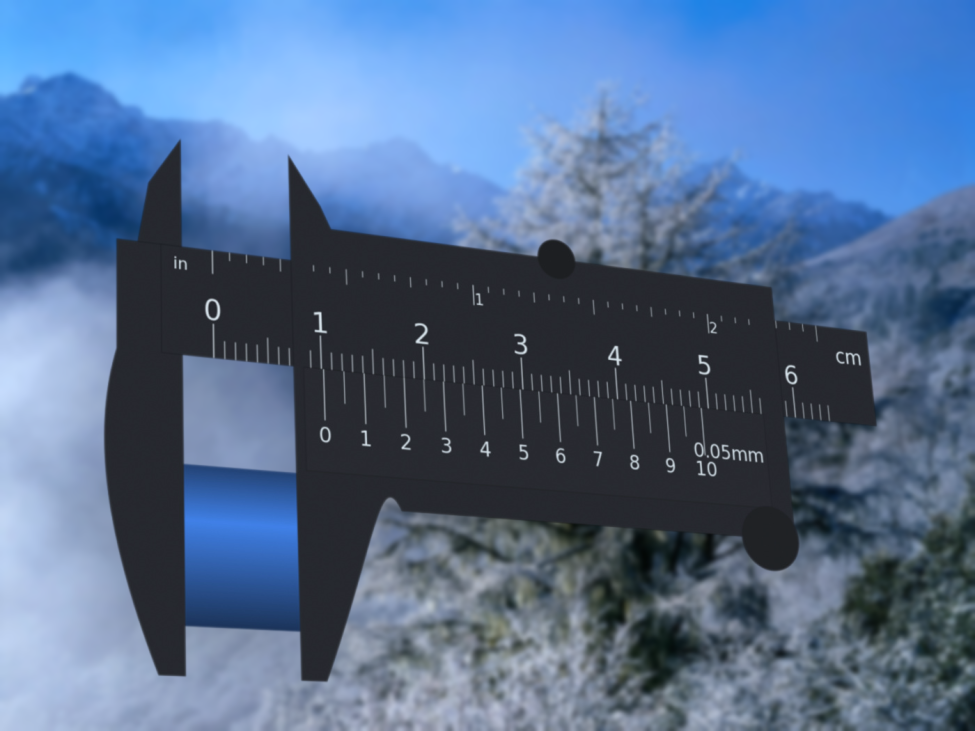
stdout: mm 10.2
